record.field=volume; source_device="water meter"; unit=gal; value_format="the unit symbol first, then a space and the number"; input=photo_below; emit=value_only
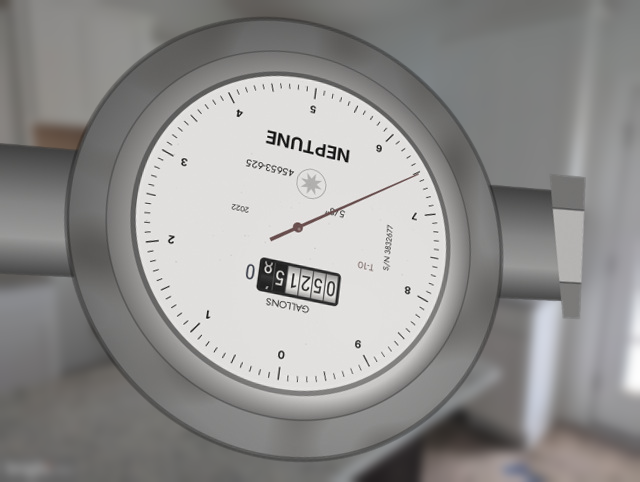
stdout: gal 521576.5
